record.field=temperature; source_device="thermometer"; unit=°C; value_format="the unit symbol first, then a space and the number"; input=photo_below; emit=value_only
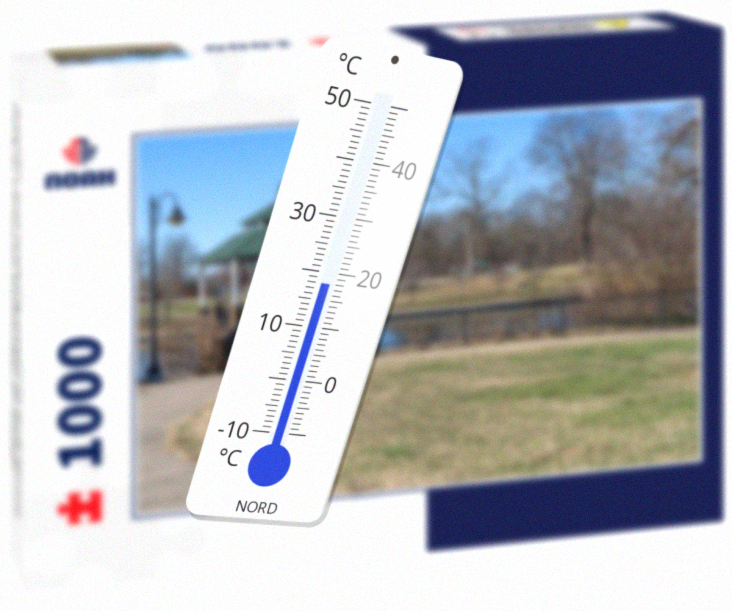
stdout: °C 18
